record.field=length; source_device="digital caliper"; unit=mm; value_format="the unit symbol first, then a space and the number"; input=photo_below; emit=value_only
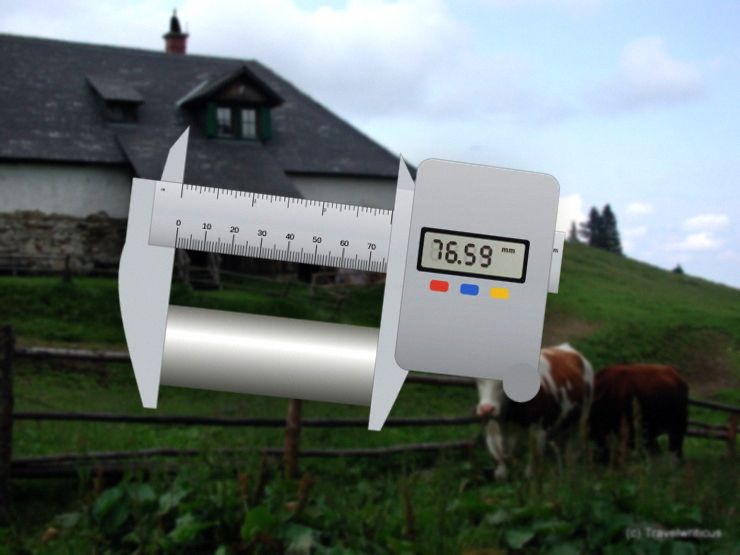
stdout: mm 76.59
